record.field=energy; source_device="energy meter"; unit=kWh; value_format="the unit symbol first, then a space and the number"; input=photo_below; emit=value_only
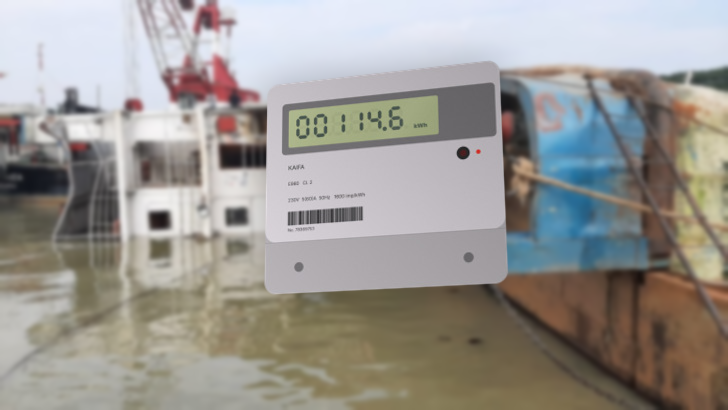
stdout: kWh 114.6
